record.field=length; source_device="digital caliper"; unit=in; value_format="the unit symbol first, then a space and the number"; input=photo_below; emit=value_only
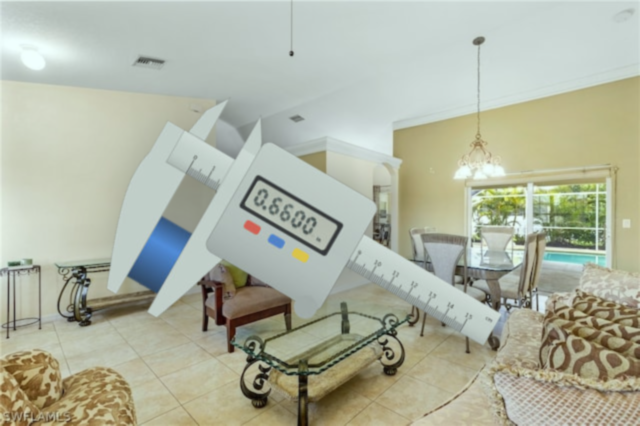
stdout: in 0.6600
